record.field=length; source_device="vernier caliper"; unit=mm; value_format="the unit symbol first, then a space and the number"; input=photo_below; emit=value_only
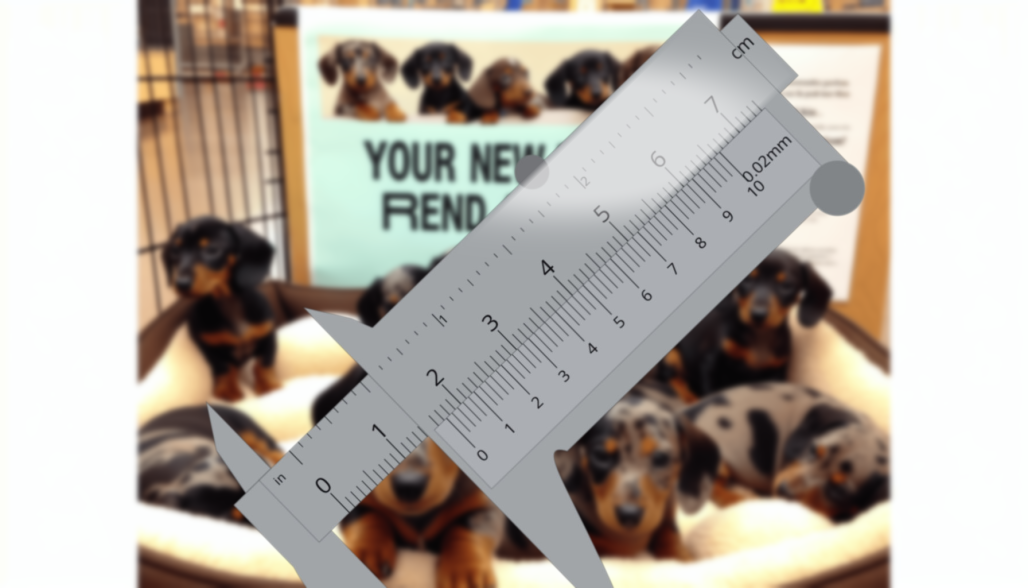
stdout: mm 17.4
